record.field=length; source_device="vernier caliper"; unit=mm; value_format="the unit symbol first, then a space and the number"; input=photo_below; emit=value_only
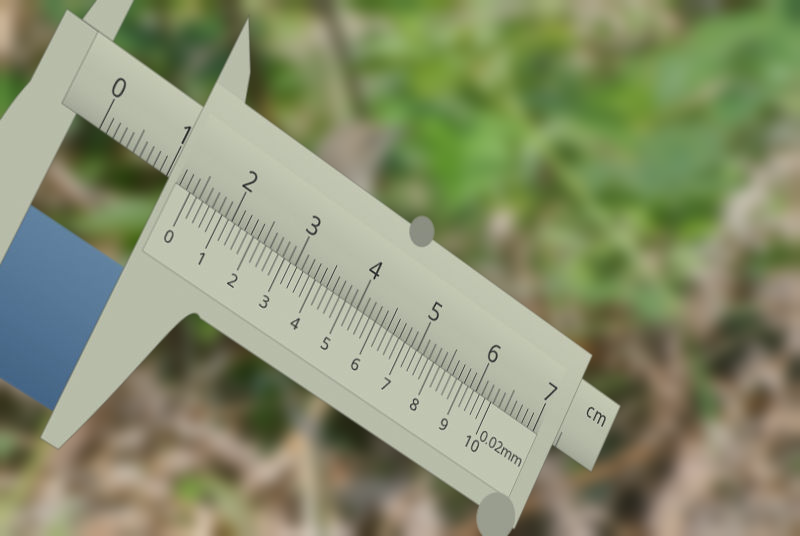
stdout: mm 13.6
